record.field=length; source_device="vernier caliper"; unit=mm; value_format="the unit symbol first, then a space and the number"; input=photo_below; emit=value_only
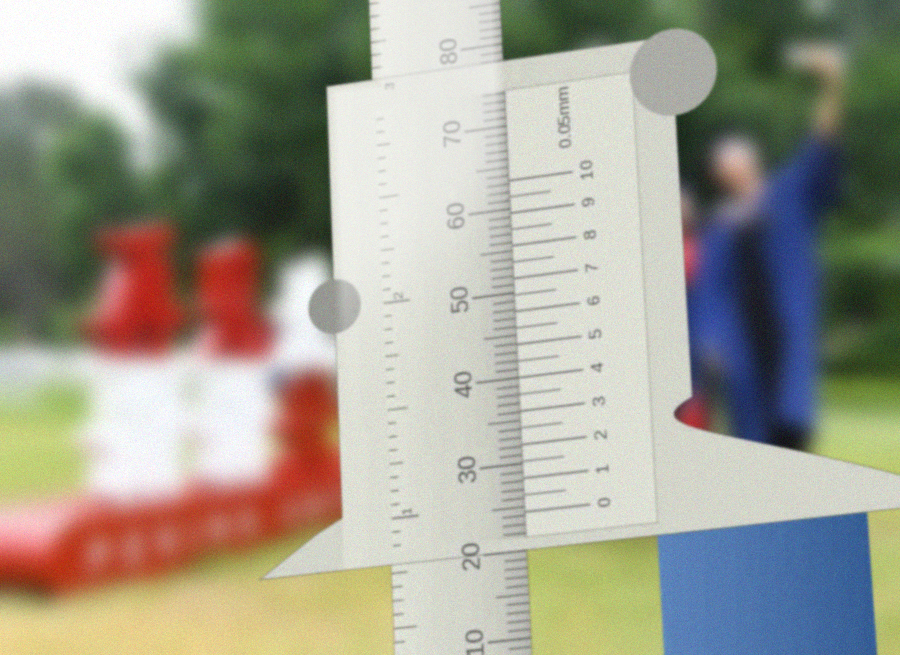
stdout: mm 24.4
